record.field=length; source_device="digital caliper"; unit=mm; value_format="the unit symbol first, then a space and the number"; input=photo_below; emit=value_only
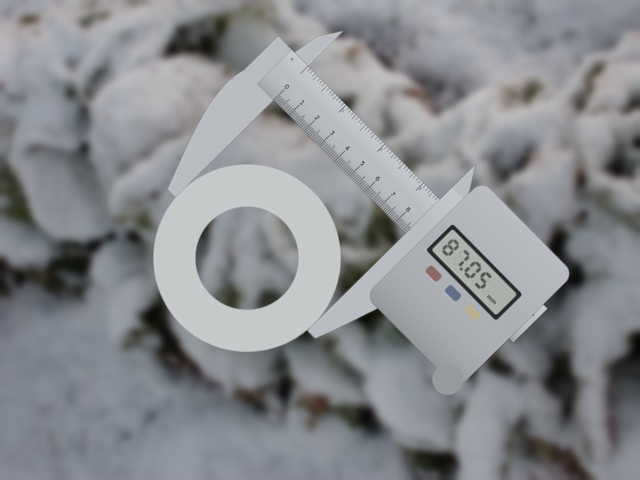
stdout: mm 87.05
